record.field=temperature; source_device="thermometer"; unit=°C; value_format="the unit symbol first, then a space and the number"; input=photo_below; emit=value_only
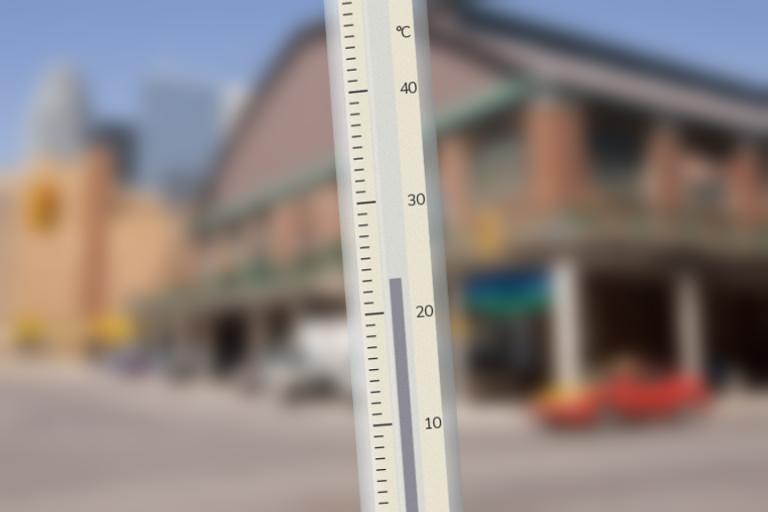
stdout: °C 23
